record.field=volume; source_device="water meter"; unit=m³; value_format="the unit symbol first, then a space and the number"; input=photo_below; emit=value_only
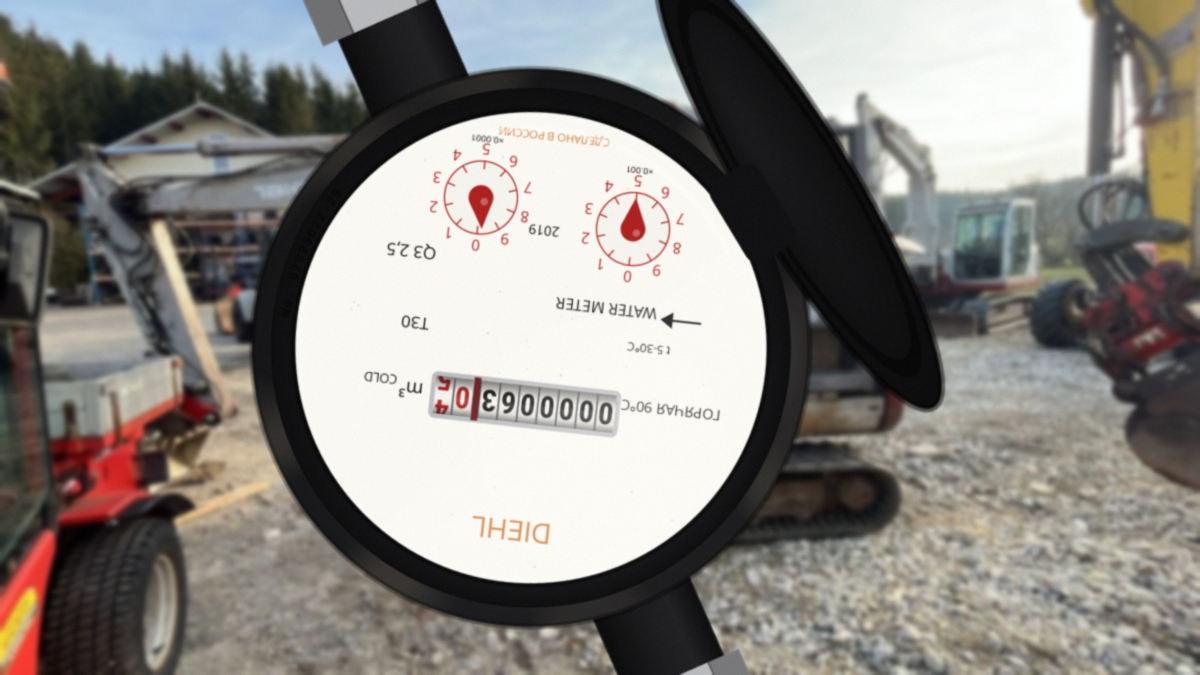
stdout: m³ 63.0449
